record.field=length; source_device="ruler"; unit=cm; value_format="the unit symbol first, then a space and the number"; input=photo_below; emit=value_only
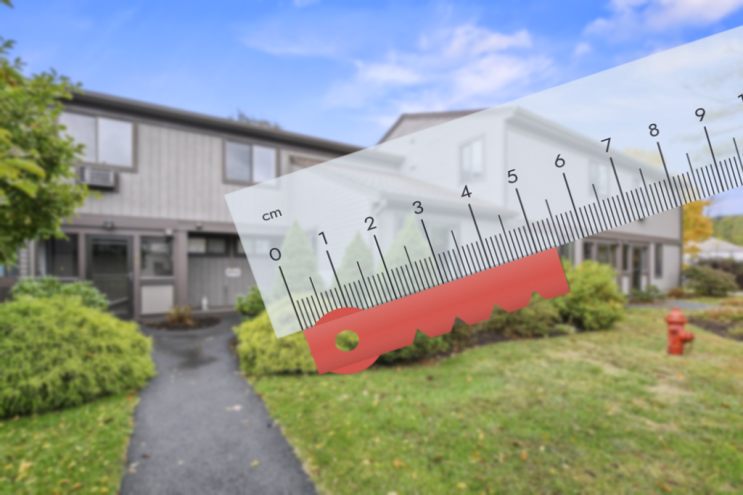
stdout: cm 5.4
